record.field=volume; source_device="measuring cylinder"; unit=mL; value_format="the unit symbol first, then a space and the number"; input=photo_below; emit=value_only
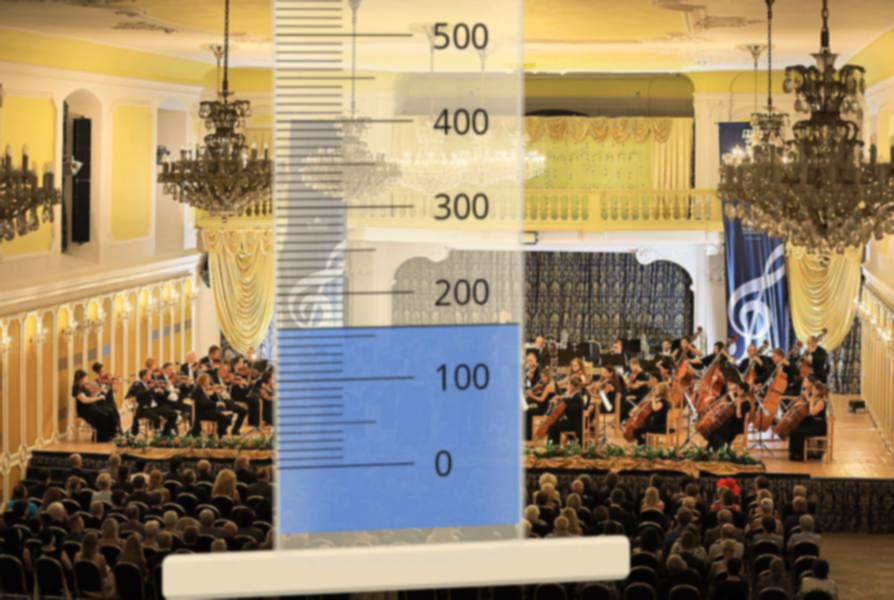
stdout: mL 160
